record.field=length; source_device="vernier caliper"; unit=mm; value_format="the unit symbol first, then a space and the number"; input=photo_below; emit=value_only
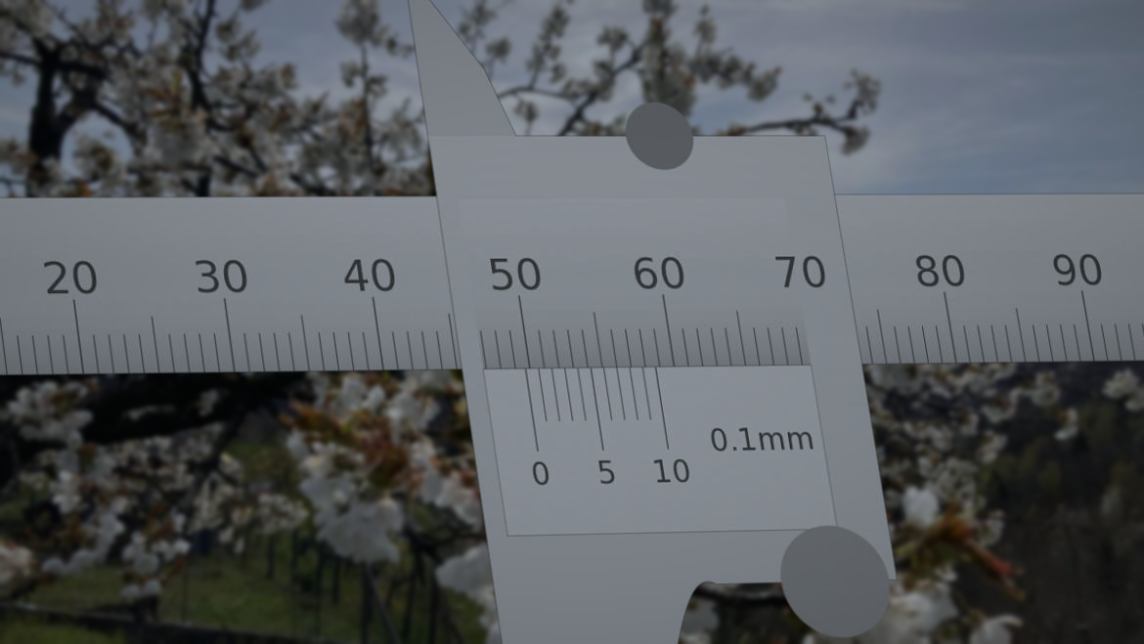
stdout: mm 49.7
